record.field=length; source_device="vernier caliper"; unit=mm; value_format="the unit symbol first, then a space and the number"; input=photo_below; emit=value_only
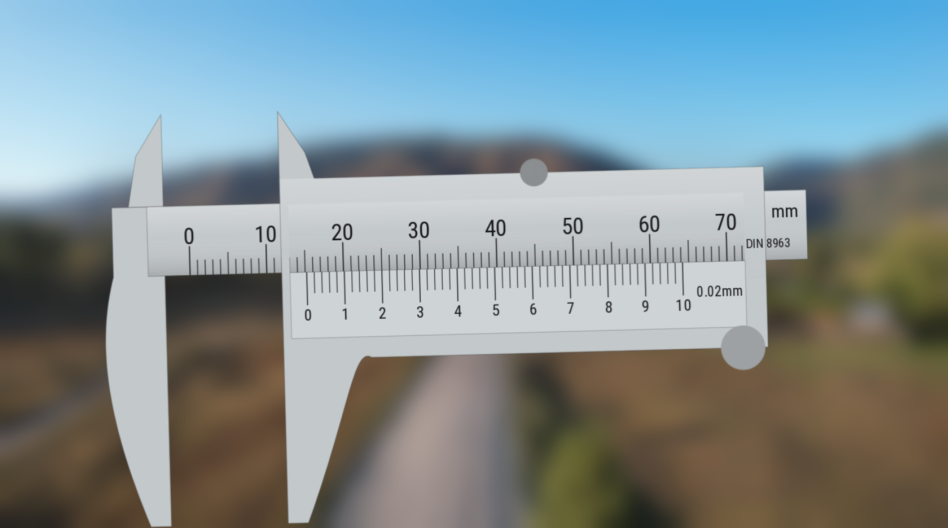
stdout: mm 15.2
